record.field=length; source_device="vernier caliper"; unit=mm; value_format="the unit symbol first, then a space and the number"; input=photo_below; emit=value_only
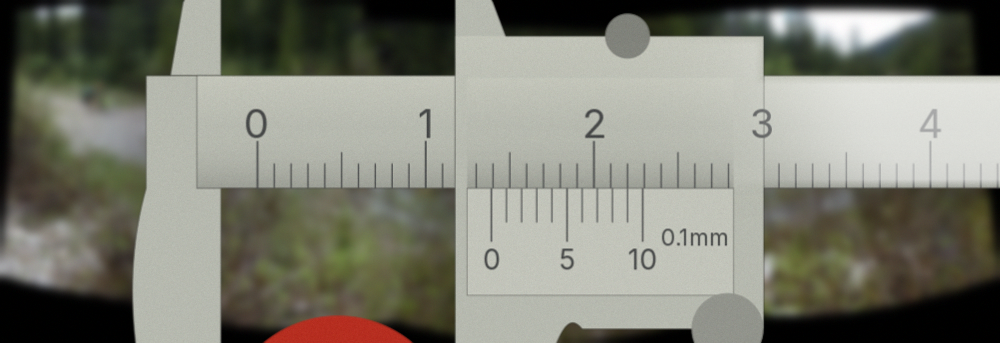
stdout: mm 13.9
